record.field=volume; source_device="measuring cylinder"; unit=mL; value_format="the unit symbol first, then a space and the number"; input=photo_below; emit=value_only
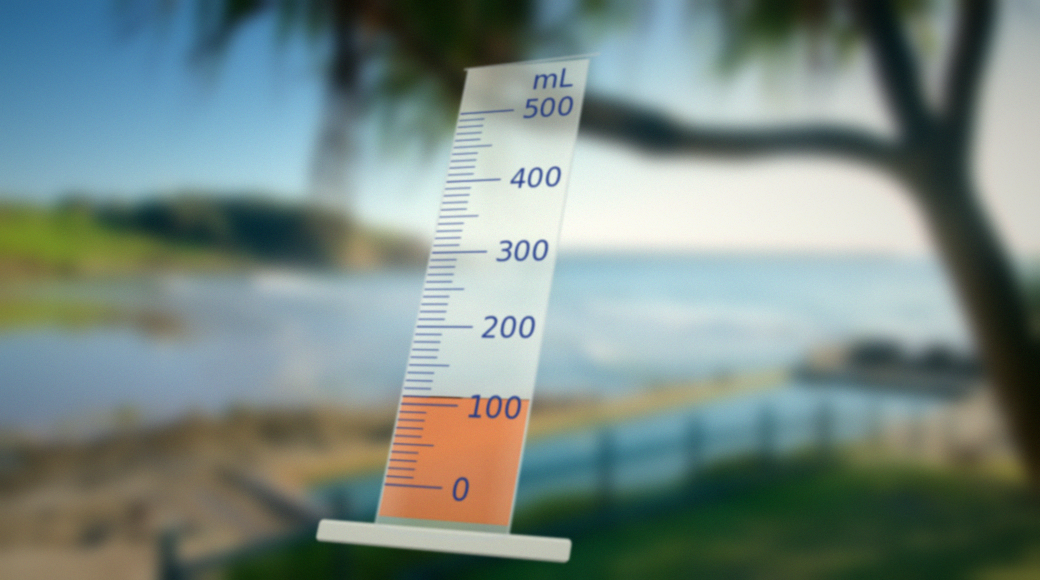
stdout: mL 110
